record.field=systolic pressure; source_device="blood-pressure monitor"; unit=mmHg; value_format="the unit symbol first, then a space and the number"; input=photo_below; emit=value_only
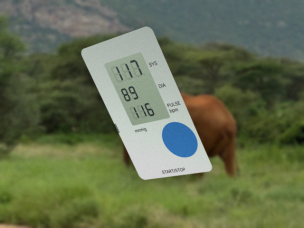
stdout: mmHg 117
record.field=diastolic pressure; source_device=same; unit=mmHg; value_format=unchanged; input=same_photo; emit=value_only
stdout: mmHg 89
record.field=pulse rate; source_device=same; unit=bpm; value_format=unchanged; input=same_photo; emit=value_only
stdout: bpm 116
